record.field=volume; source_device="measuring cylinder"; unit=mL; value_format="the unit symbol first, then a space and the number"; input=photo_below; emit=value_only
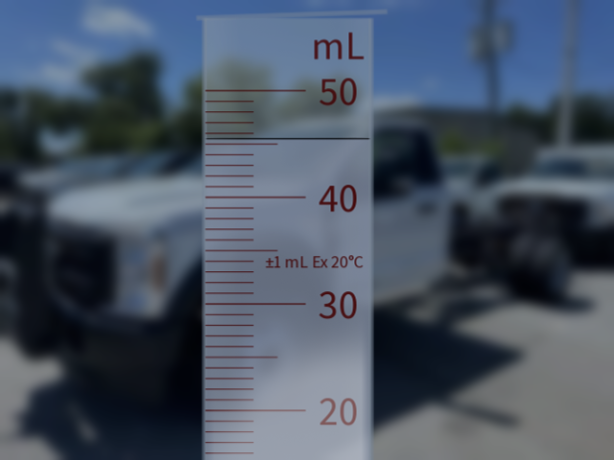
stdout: mL 45.5
